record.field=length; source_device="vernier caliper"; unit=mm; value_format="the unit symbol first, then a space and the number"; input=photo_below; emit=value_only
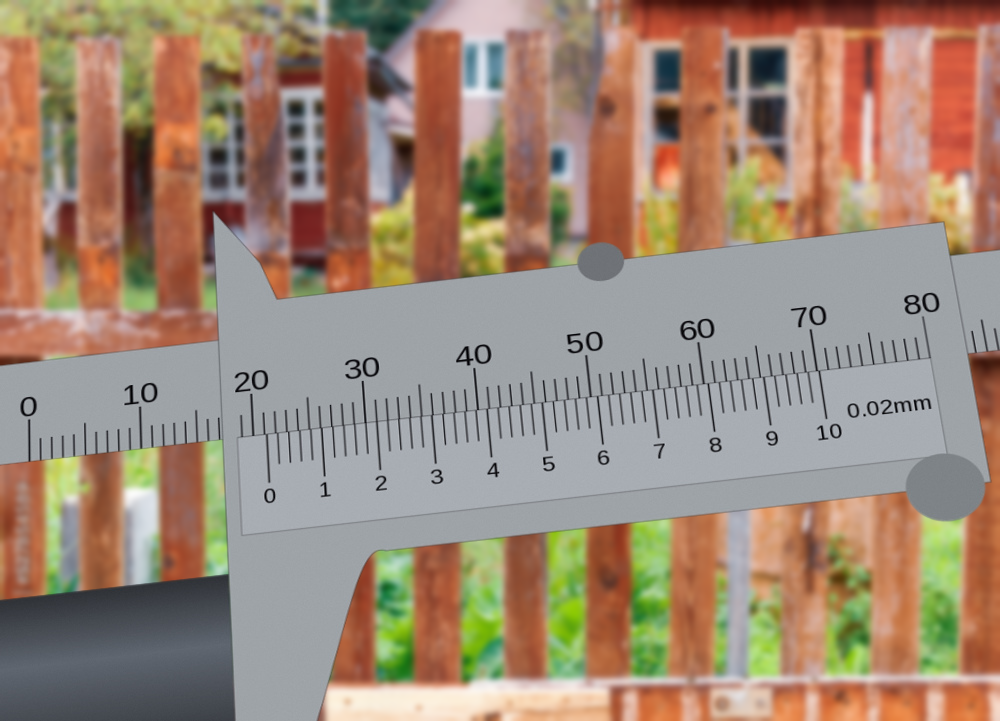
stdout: mm 21.2
